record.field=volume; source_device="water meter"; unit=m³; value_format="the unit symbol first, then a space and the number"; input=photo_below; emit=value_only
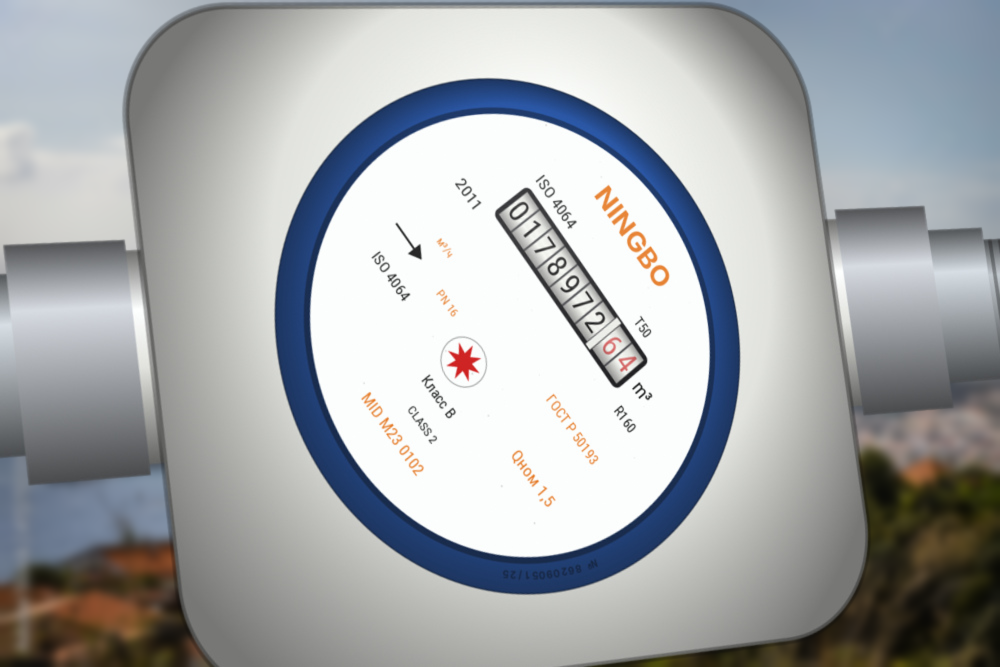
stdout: m³ 178972.64
